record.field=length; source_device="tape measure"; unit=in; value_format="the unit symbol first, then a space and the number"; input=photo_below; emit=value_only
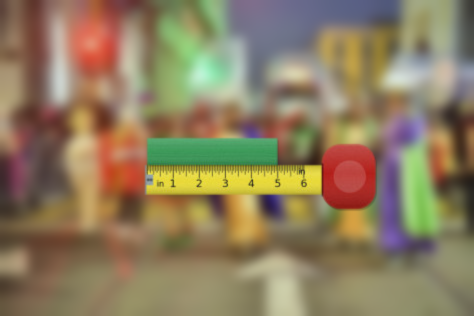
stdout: in 5
